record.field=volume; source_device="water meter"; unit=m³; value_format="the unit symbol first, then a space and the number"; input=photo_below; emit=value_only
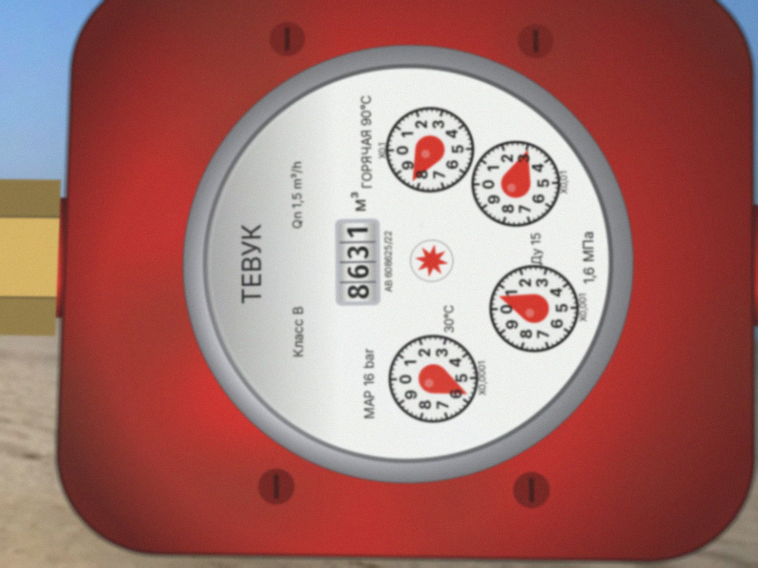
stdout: m³ 8631.8305
